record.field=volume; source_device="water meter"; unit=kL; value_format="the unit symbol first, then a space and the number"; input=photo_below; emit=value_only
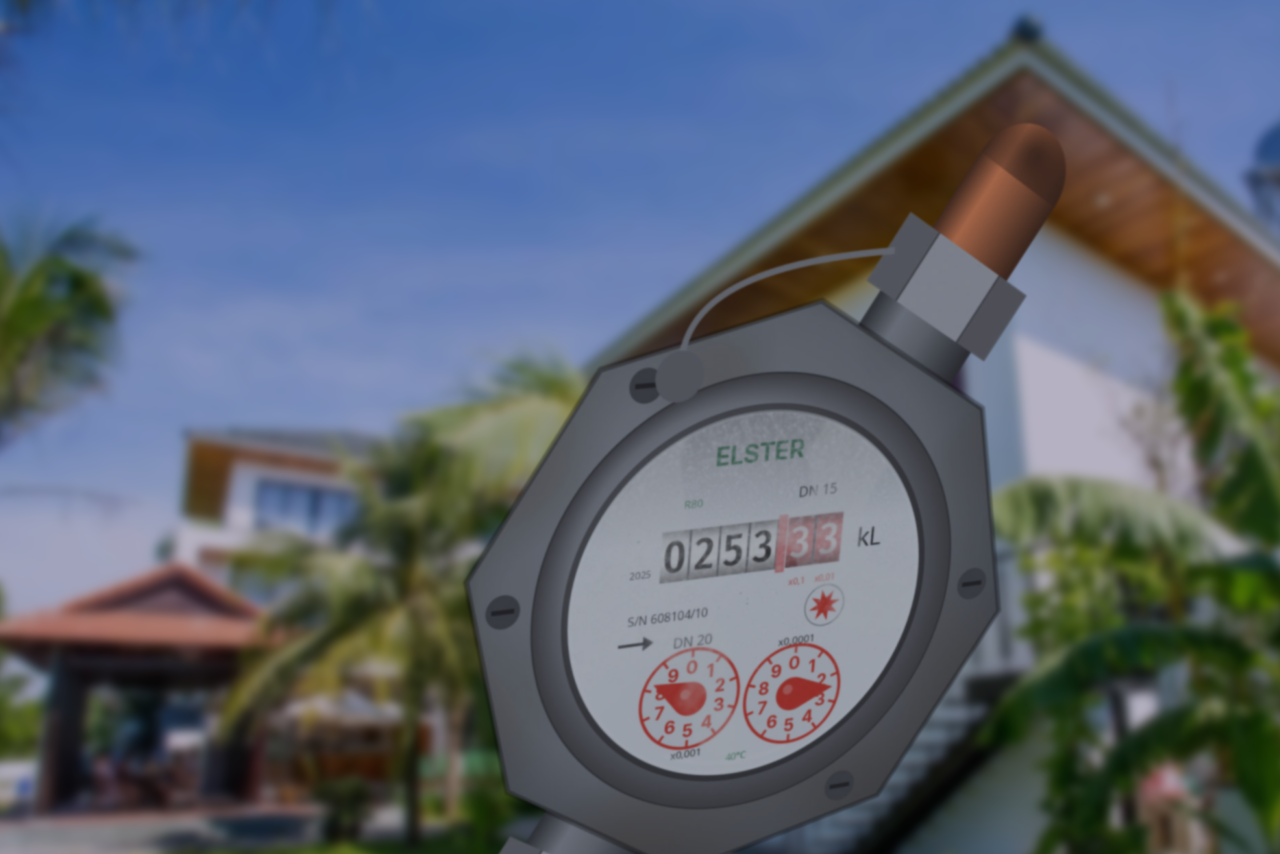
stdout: kL 253.3382
